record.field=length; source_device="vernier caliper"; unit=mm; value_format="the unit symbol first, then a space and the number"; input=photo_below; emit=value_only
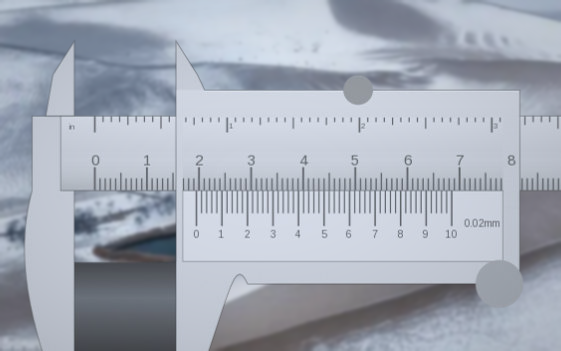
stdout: mm 19.5
